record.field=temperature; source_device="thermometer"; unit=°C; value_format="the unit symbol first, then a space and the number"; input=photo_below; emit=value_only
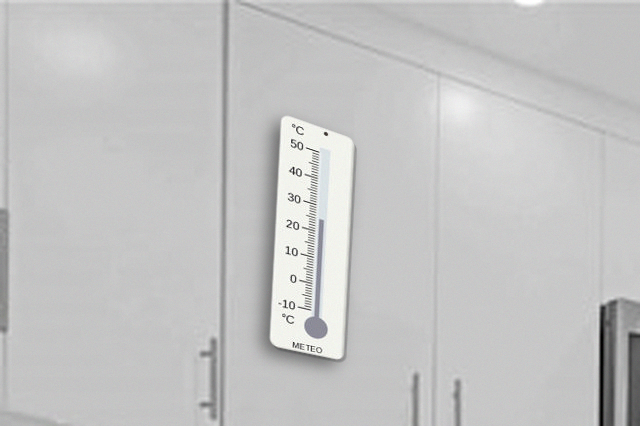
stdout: °C 25
